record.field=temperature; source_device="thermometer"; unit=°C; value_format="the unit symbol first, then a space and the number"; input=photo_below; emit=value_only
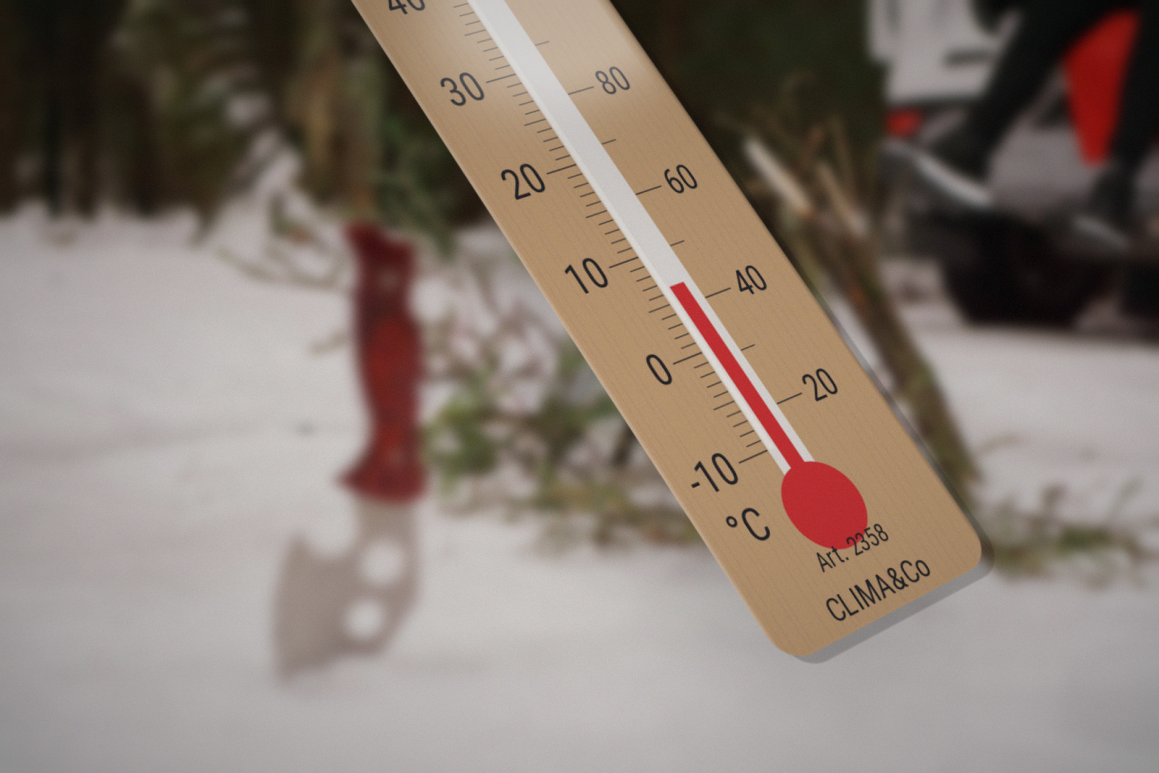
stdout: °C 6.5
